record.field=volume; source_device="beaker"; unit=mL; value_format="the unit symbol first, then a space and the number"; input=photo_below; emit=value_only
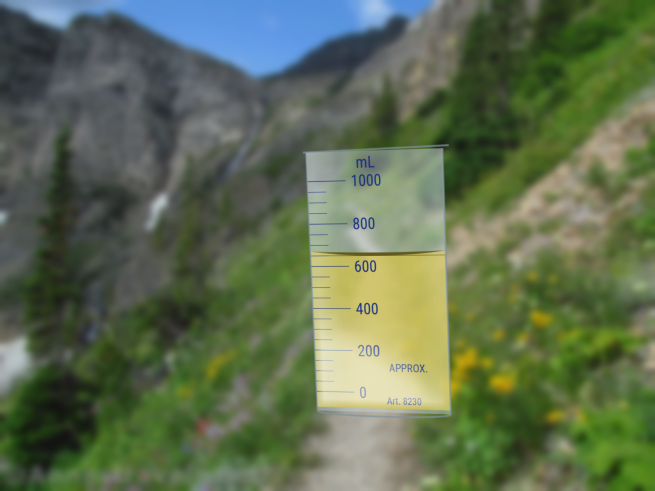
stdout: mL 650
